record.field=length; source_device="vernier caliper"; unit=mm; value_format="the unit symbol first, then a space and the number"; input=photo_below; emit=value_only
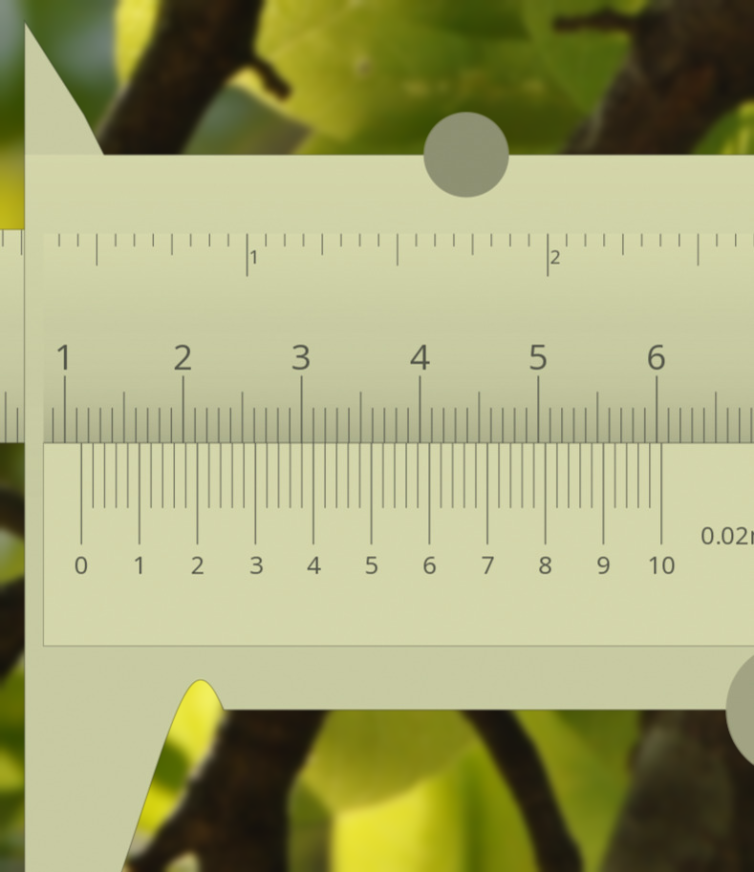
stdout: mm 11.4
